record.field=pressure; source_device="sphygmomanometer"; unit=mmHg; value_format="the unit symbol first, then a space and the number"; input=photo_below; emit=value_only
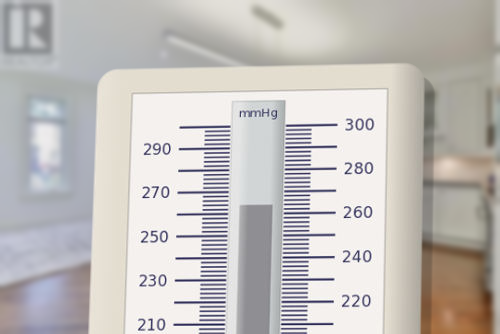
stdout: mmHg 264
